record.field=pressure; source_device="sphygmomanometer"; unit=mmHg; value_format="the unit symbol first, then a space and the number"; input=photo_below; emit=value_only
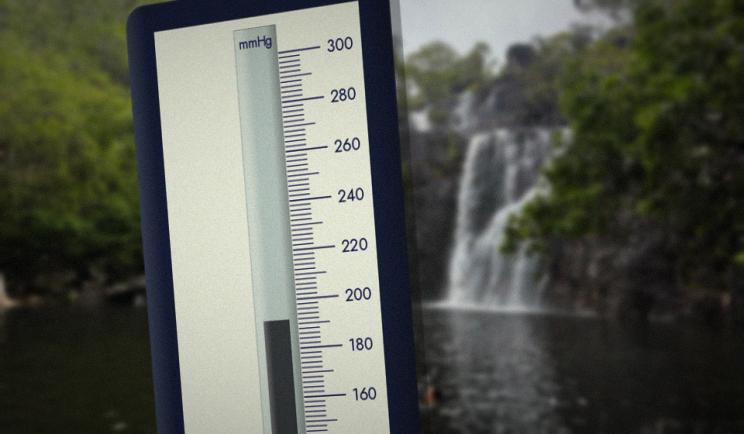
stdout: mmHg 192
